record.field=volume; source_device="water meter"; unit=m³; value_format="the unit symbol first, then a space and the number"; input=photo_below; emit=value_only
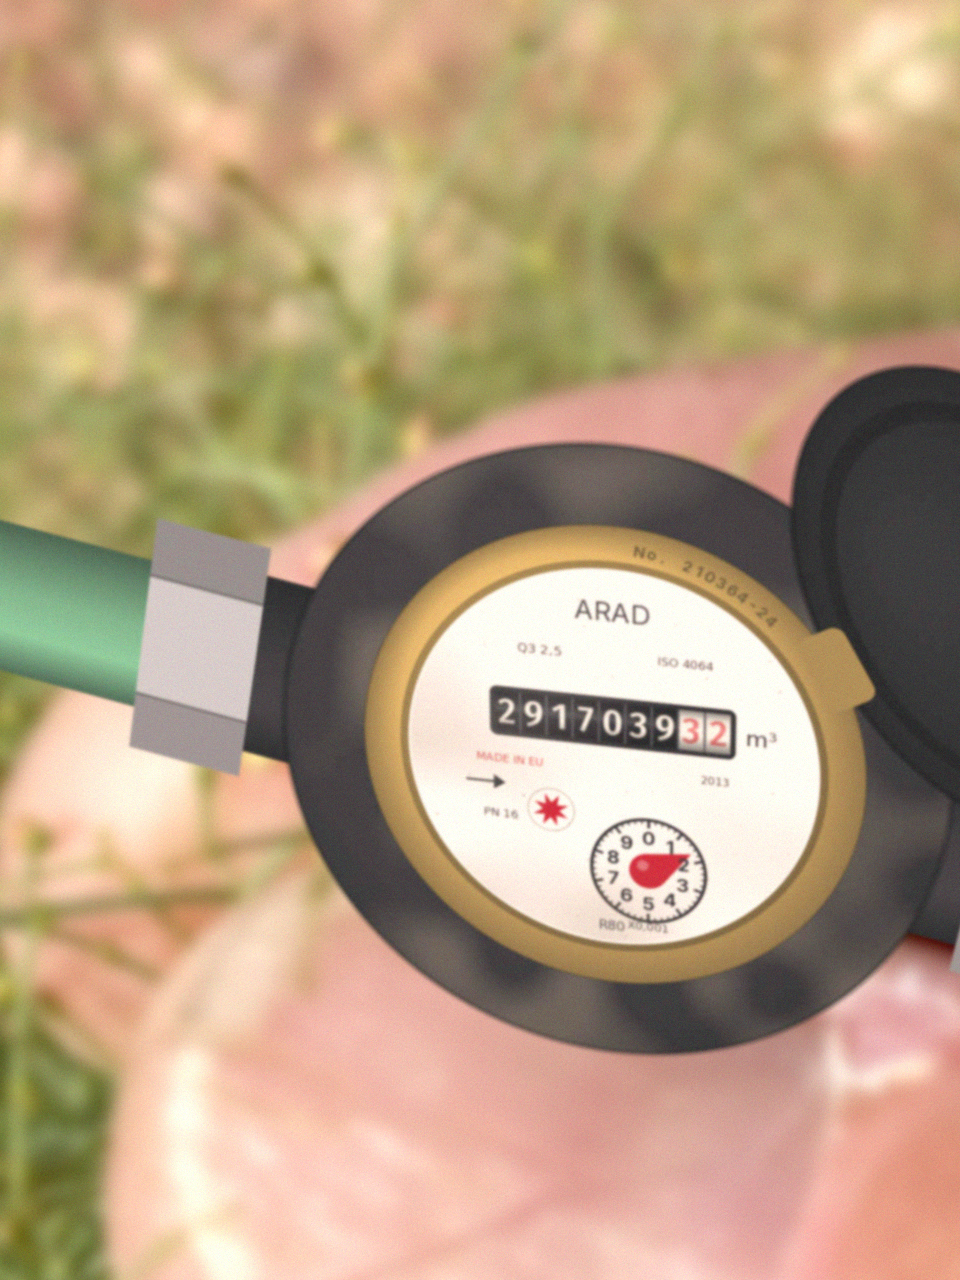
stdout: m³ 2917039.321
